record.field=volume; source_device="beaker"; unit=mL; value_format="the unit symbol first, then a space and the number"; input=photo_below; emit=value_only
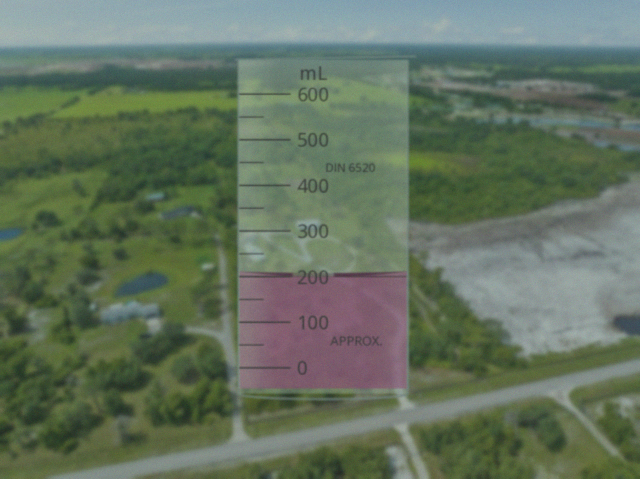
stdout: mL 200
